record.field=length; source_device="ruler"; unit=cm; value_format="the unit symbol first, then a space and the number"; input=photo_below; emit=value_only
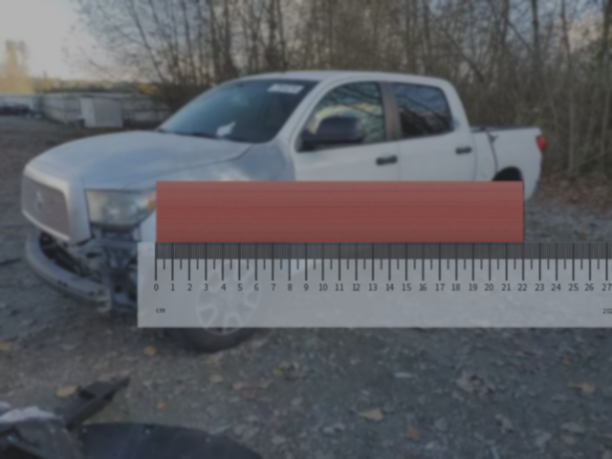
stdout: cm 22
